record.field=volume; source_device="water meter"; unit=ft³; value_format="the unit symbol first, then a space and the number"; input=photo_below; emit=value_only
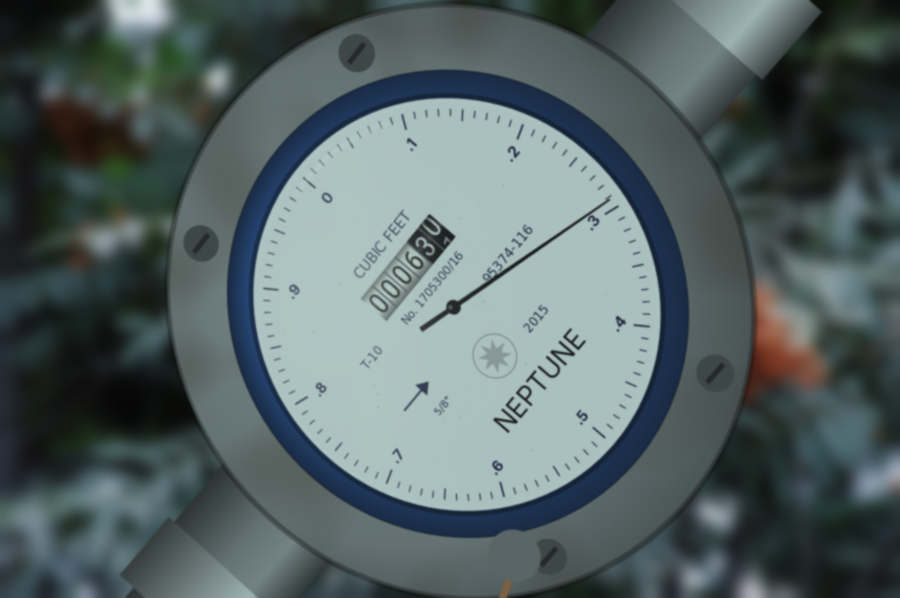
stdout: ft³ 630.29
